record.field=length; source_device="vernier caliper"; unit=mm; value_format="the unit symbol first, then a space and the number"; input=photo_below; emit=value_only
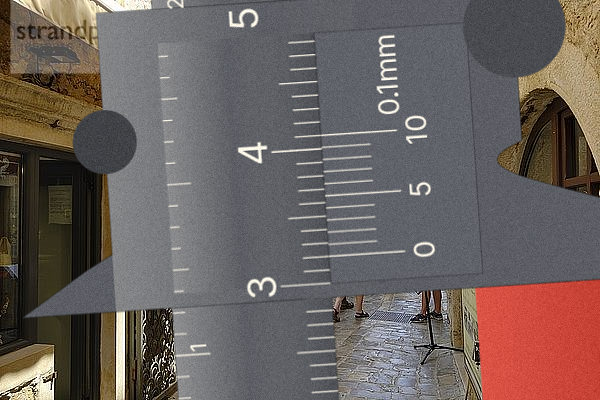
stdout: mm 32.0
